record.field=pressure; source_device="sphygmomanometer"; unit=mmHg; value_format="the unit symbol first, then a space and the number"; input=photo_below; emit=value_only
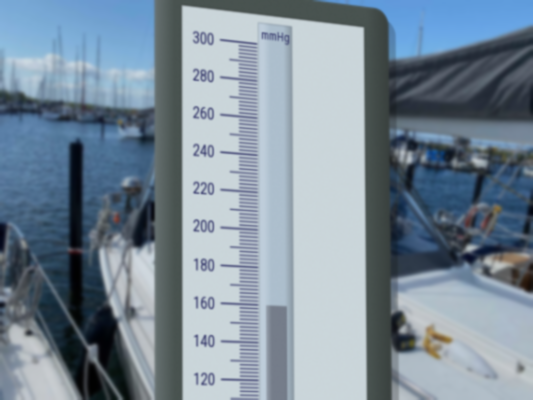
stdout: mmHg 160
